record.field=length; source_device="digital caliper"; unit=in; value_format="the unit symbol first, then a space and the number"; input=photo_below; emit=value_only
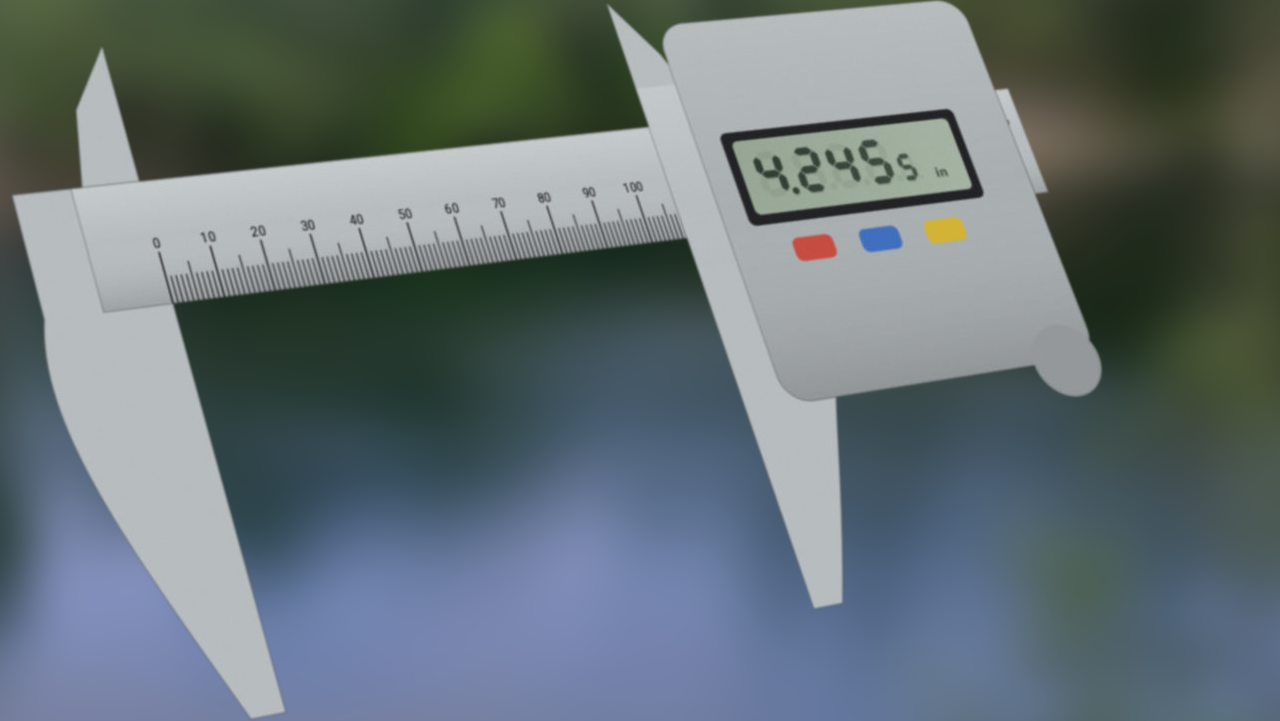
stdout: in 4.2455
